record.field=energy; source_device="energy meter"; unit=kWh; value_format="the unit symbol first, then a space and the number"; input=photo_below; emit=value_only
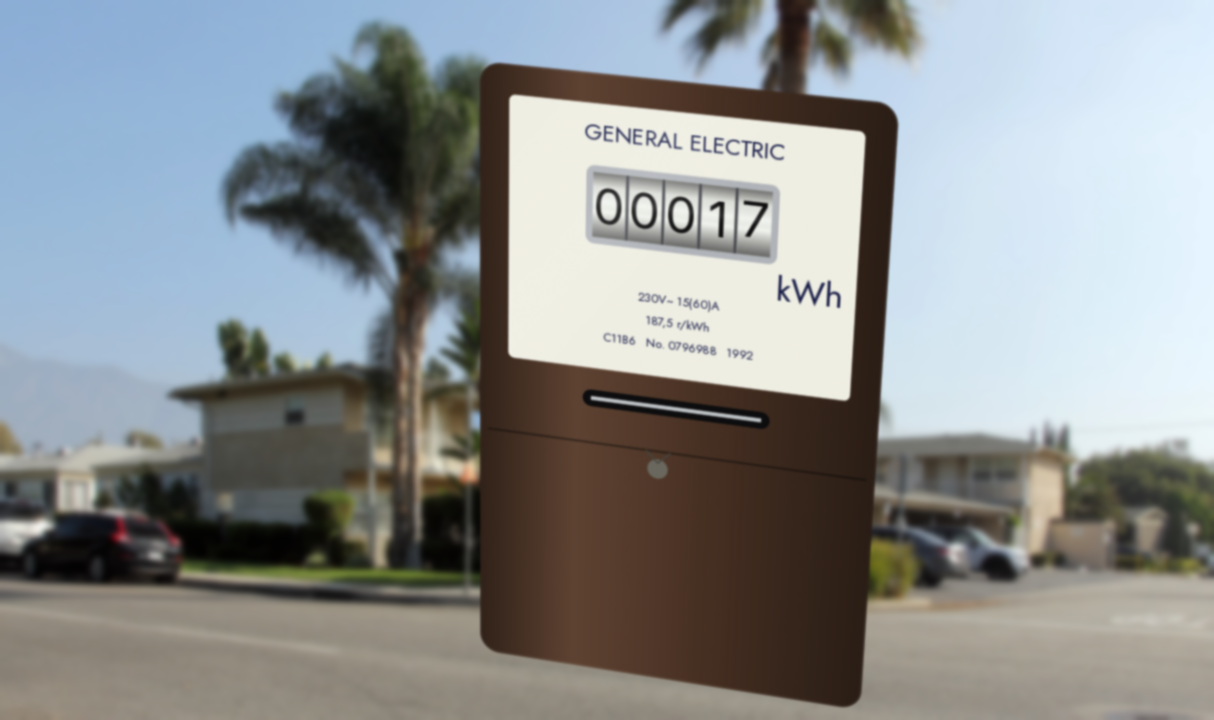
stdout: kWh 17
